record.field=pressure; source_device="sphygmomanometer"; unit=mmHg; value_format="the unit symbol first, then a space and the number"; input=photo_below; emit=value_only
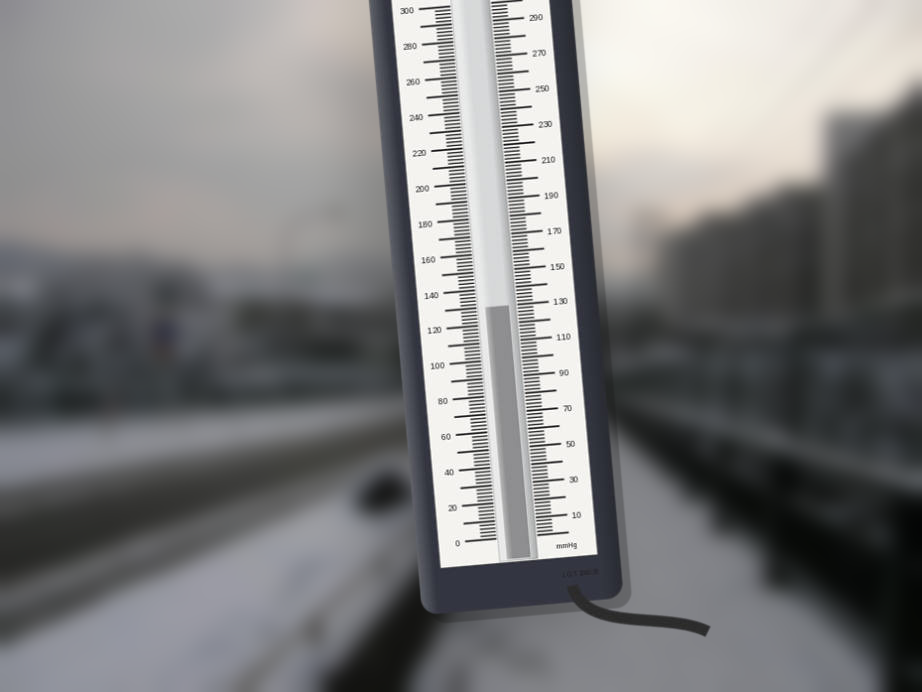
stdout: mmHg 130
